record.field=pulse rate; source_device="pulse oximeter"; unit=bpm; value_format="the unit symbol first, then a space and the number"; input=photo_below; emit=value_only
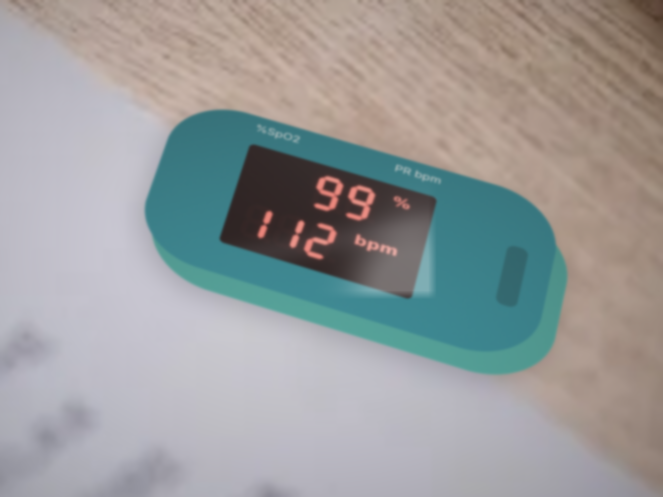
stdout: bpm 112
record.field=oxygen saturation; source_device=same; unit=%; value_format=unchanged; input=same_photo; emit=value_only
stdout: % 99
